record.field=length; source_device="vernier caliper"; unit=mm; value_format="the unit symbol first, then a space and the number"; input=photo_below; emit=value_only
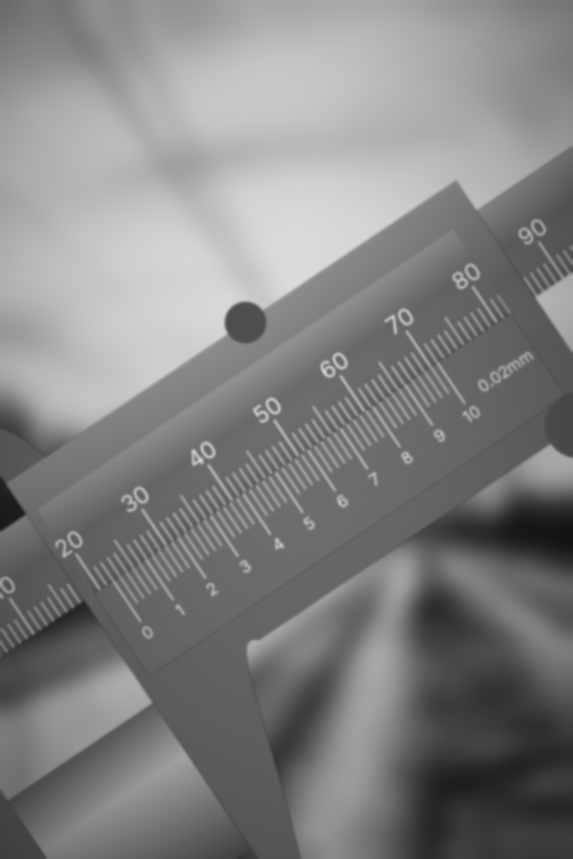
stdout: mm 22.0
